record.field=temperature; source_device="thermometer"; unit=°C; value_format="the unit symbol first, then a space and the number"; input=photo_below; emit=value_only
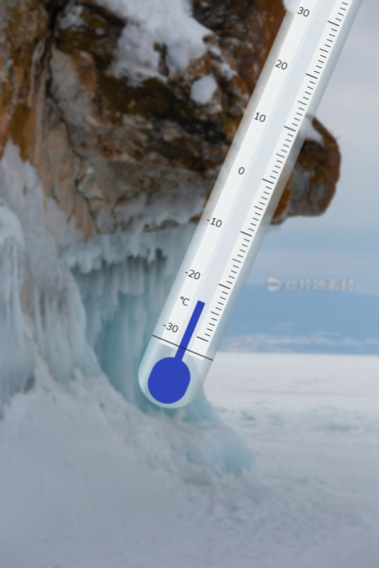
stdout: °C -24
